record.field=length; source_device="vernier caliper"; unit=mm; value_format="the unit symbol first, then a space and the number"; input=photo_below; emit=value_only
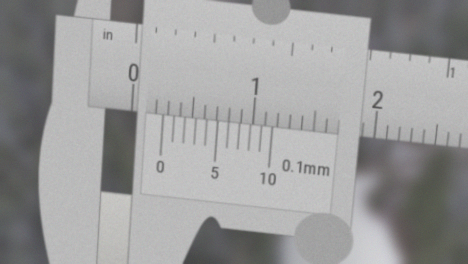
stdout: mm 2.6
